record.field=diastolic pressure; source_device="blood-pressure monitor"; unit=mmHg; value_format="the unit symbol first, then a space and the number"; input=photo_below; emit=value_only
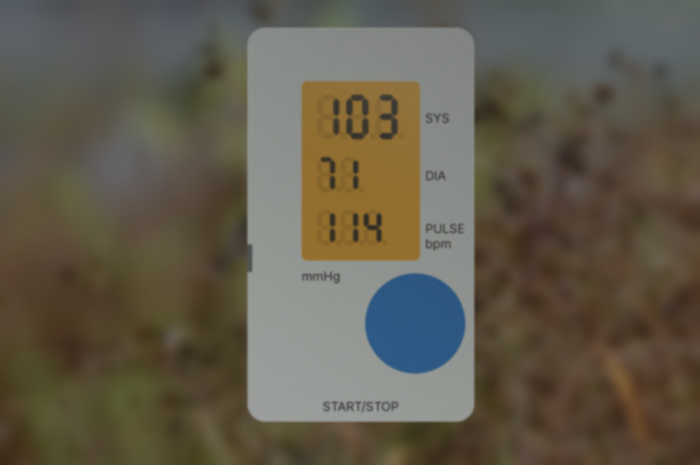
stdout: mmHg 71
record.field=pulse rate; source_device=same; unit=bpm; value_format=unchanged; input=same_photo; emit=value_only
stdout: bpm 114
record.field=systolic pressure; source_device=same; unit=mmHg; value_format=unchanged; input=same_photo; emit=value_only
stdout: mmHg 103
